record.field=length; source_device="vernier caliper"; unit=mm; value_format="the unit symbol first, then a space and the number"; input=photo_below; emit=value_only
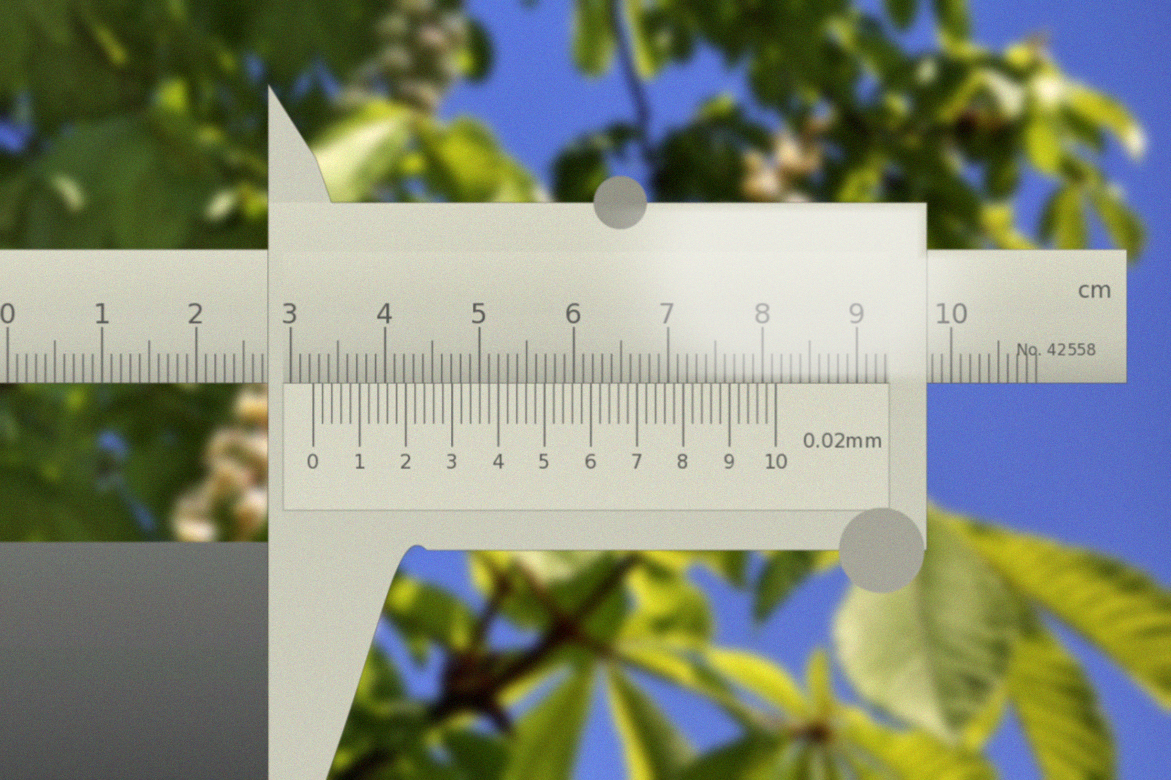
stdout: mm 32.4
